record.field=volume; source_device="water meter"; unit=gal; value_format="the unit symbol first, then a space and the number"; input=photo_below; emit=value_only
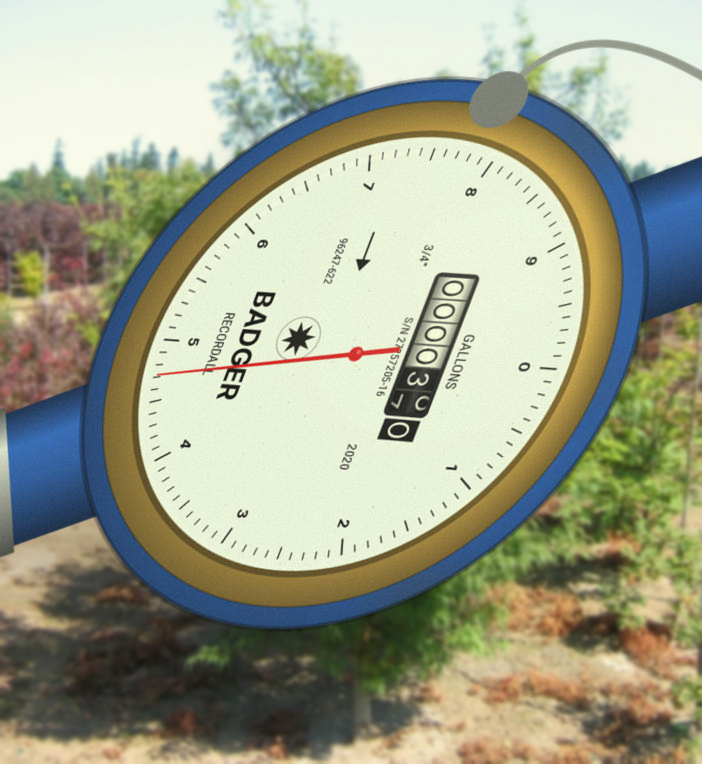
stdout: gal 364.7
